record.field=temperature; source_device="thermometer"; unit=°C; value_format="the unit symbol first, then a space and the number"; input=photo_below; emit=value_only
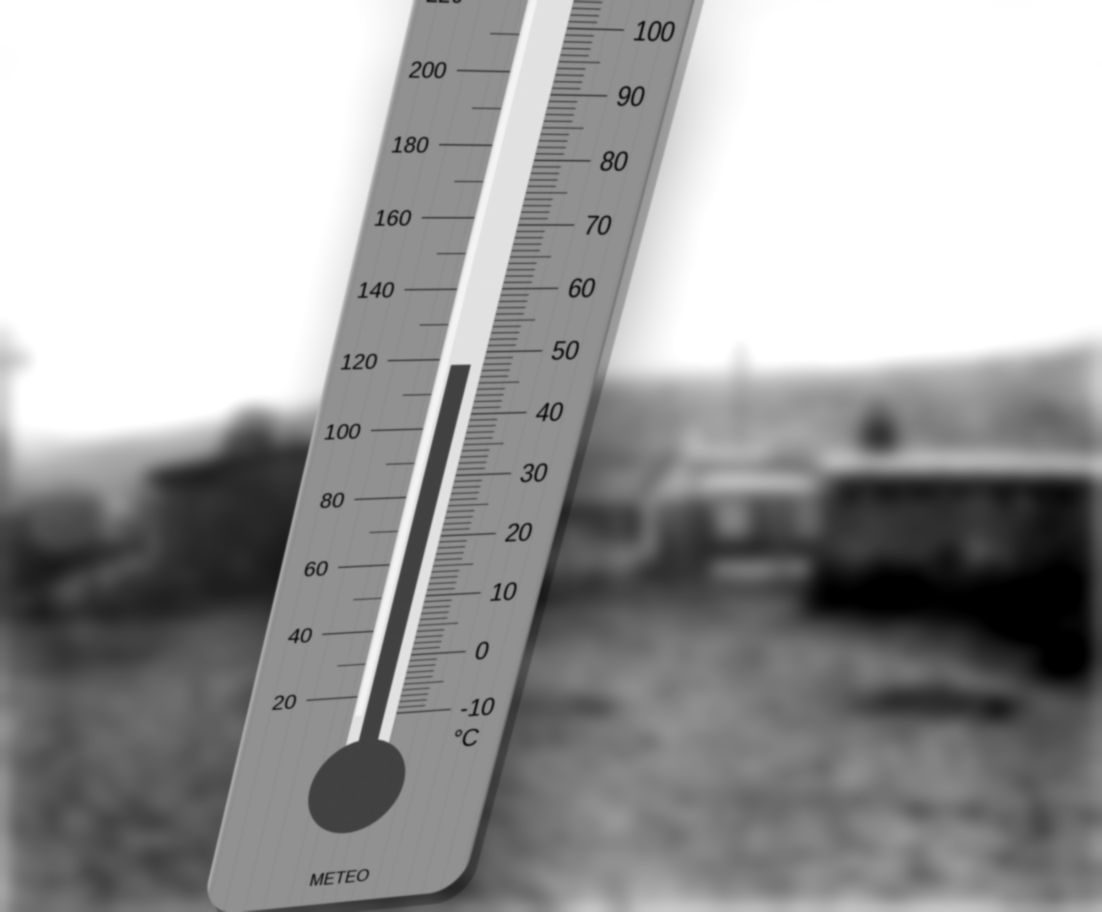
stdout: °C 48
